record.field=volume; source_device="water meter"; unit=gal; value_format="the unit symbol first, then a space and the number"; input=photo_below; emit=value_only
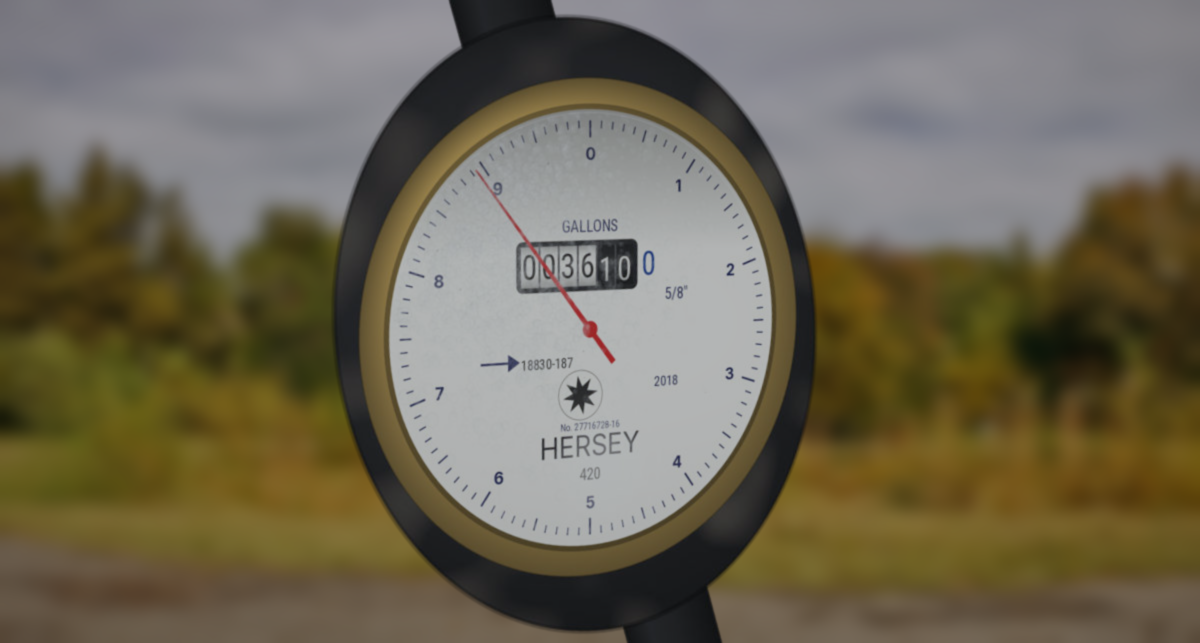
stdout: gal 36098.9
